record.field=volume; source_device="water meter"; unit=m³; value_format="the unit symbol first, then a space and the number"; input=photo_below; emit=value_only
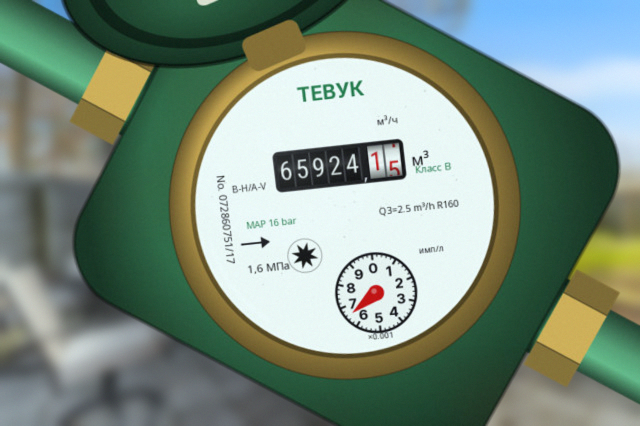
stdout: m³ 65924.146
